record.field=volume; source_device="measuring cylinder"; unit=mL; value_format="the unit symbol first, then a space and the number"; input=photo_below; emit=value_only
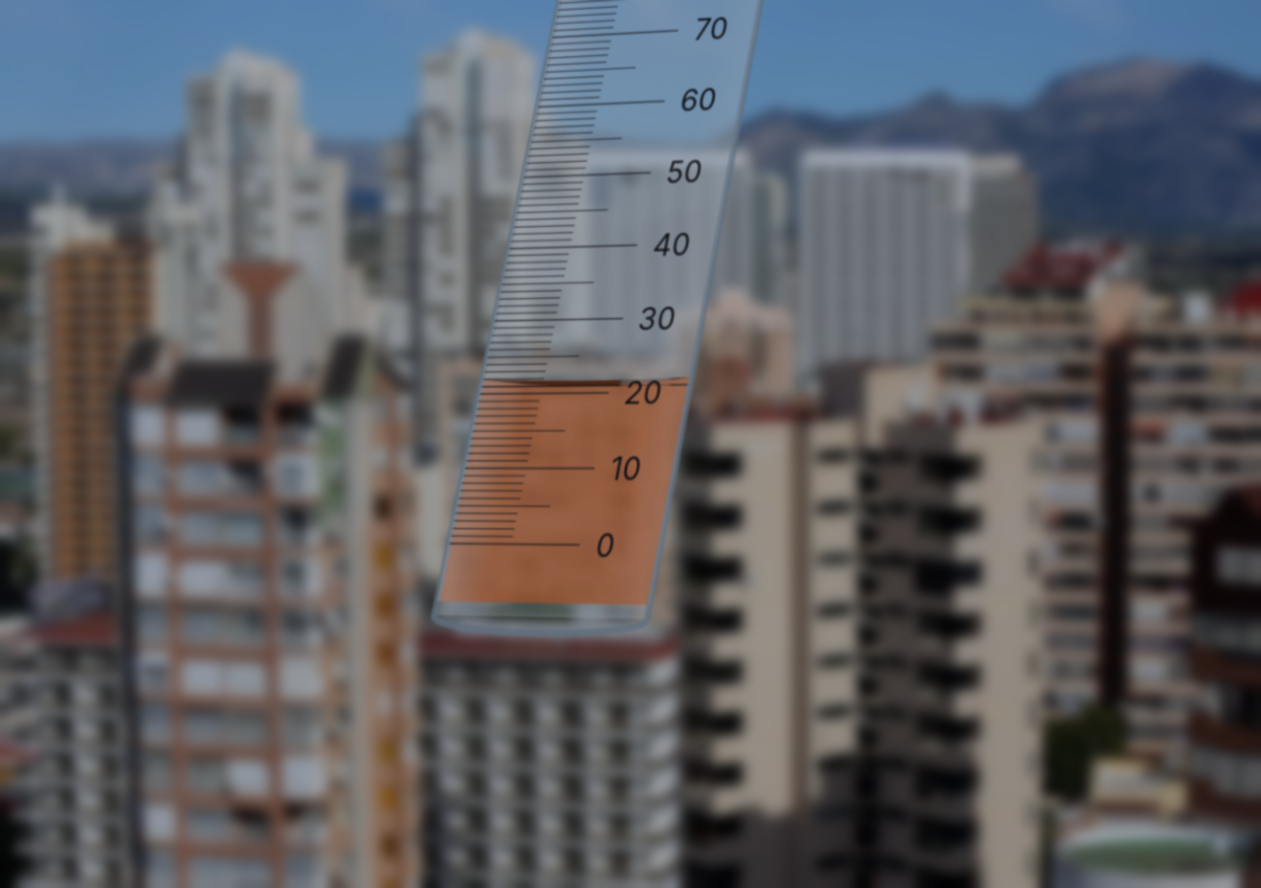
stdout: mL 21
